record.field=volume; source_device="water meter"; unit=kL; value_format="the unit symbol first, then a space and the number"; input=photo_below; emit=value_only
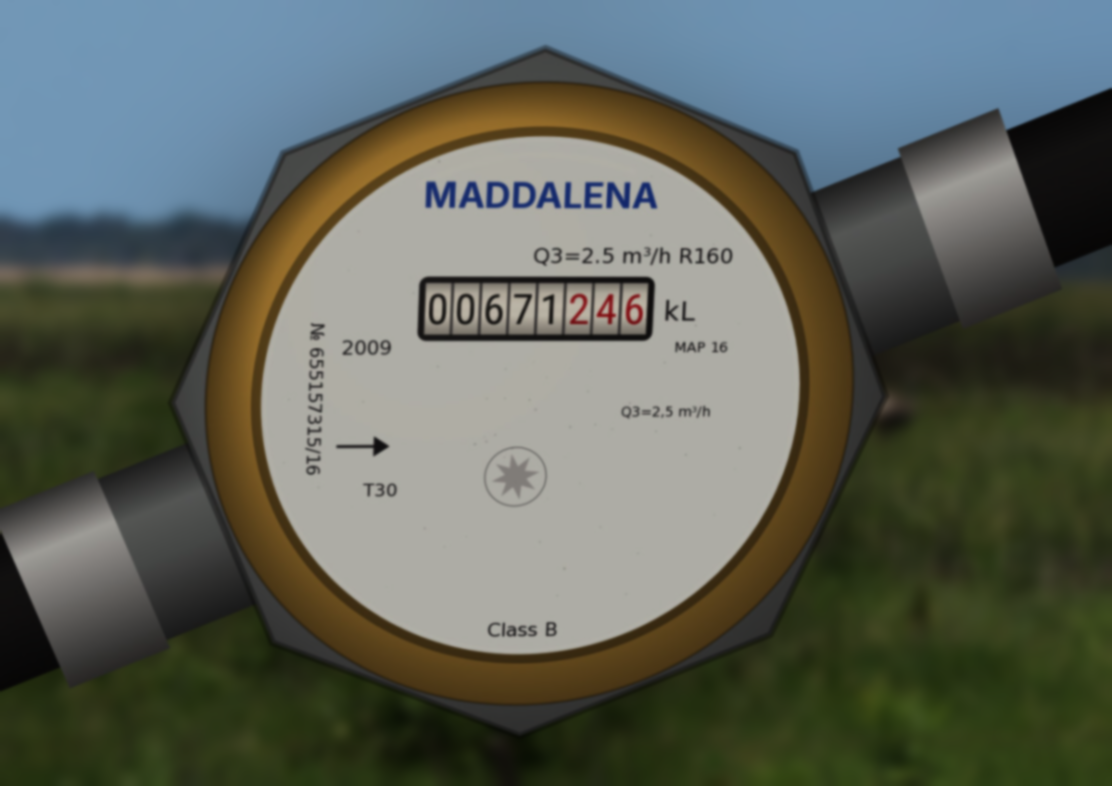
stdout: kL 671.246
